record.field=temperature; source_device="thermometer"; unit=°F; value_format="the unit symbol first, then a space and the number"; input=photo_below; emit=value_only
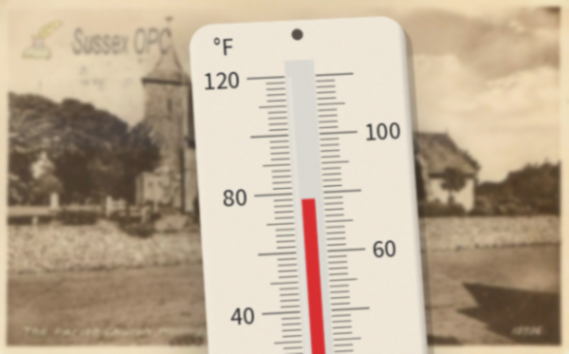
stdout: °F 78
